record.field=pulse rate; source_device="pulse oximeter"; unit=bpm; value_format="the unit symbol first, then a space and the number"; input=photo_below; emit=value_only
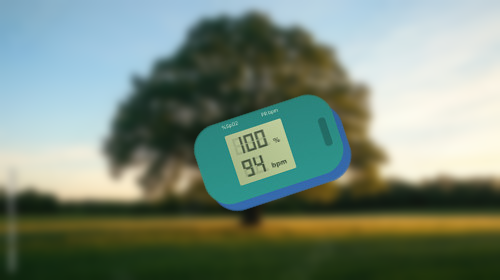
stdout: bpm 94
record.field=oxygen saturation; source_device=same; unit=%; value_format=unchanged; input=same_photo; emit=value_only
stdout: % 100
